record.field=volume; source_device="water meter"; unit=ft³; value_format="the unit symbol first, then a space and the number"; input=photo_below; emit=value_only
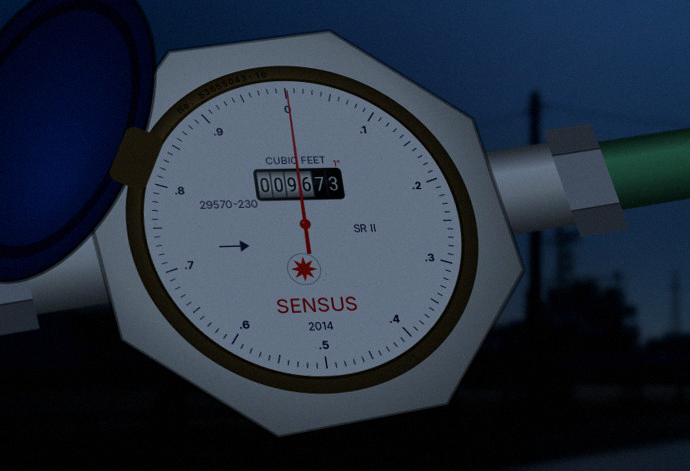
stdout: ft³ 9673.00
